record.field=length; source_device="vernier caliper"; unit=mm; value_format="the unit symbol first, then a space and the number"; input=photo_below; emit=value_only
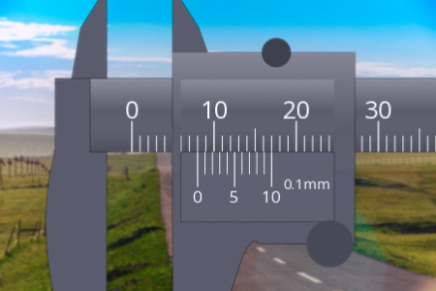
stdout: mm 8.0
